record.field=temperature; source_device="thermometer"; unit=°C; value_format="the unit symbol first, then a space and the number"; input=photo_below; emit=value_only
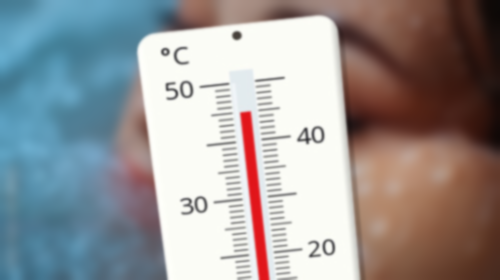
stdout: °C 45
